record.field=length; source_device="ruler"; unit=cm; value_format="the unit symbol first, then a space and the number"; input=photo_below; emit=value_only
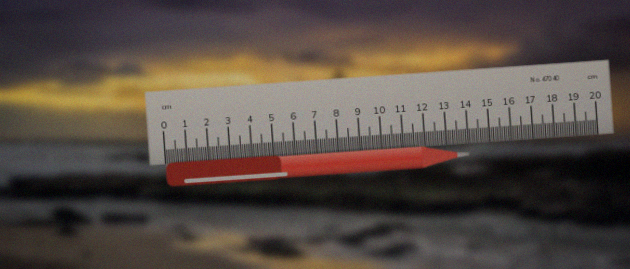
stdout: cm 14
